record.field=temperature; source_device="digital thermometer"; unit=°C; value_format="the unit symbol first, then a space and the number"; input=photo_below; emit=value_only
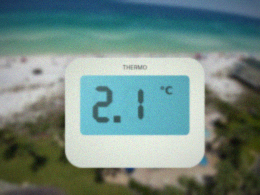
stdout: °C 2.1
